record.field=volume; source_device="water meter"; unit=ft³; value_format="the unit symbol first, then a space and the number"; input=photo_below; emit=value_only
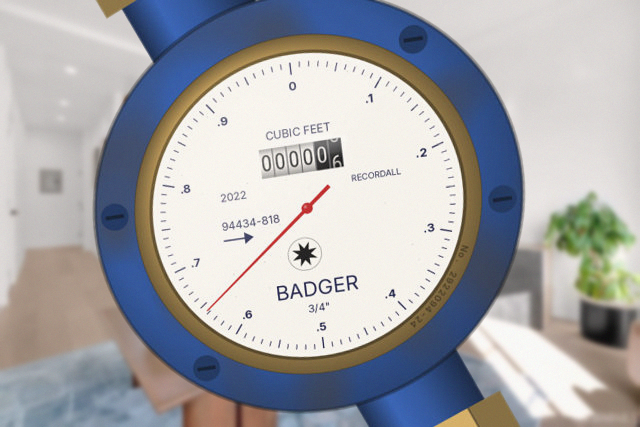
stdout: ft³ 5.64
